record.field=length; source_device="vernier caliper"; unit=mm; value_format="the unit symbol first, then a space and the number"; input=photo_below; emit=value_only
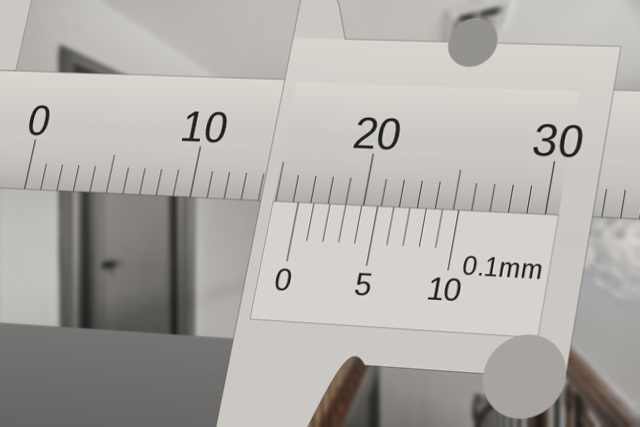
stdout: mm 16.3
